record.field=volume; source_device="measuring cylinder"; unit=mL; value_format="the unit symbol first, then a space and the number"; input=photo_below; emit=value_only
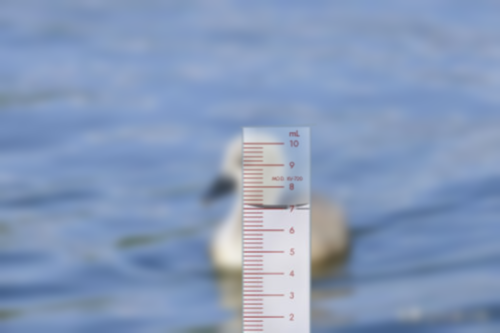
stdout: mL 7
